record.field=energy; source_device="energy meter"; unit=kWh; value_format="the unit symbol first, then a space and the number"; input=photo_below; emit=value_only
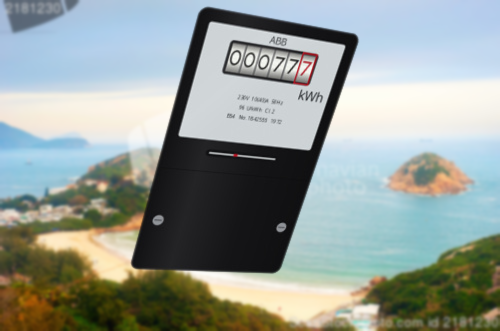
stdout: kWh 77.7
